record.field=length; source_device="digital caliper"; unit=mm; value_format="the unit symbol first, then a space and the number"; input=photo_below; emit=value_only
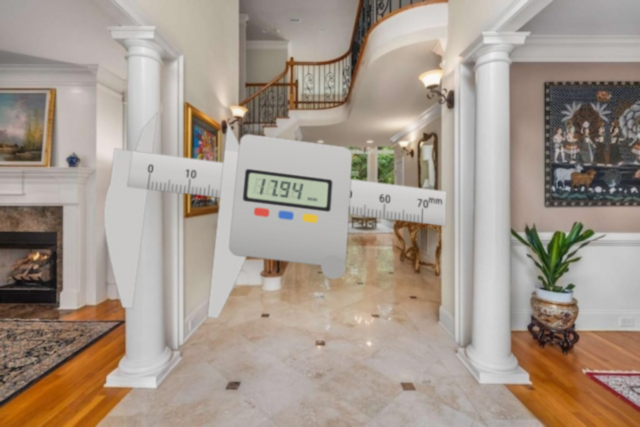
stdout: mm 17.94
